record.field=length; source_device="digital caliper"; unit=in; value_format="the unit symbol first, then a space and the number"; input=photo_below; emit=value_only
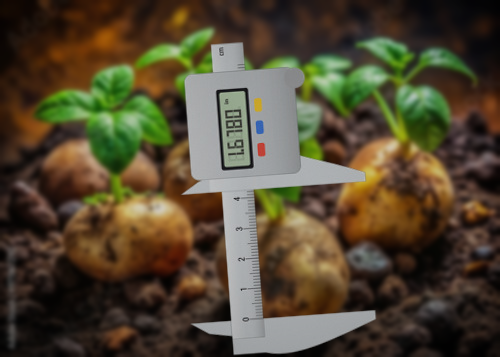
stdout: in 1.6780
